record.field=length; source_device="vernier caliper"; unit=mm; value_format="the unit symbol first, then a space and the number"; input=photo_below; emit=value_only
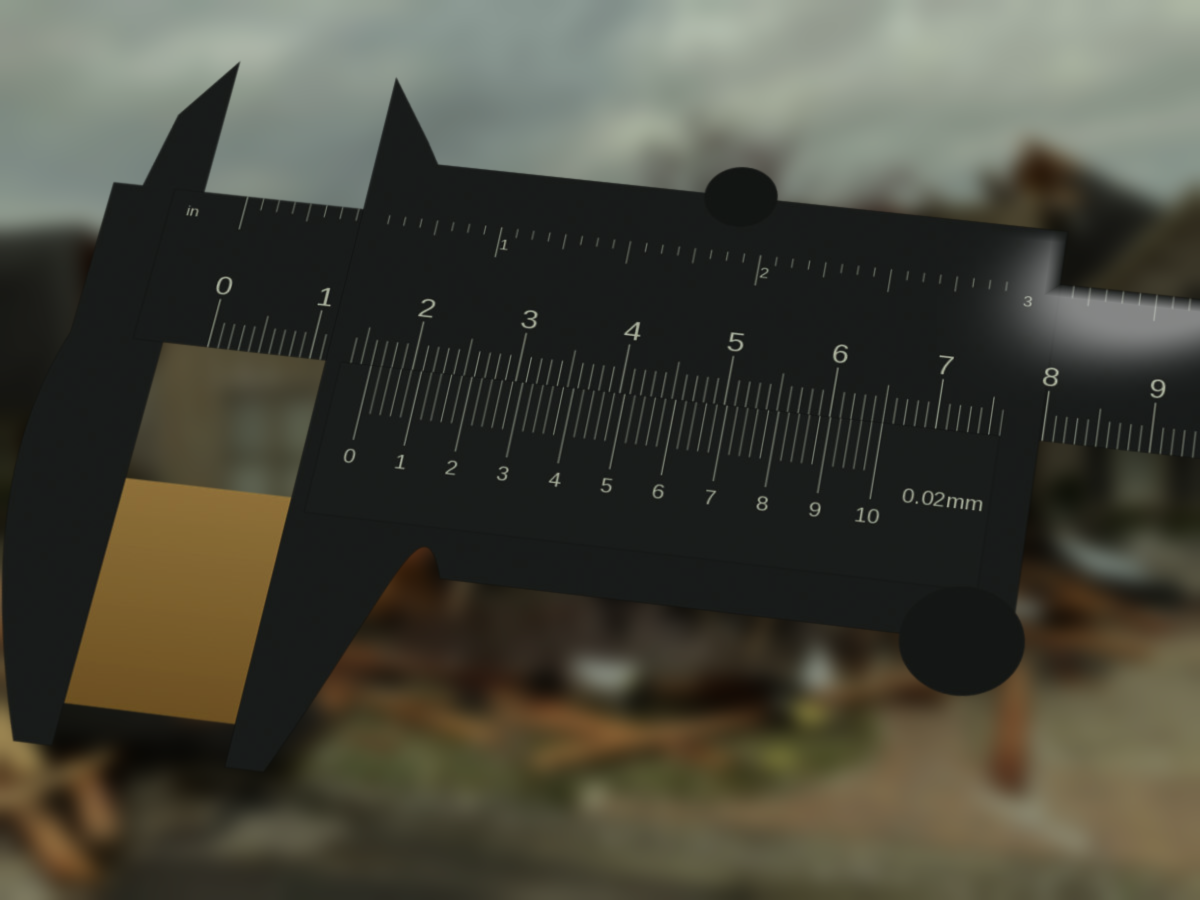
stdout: mm 16.0
